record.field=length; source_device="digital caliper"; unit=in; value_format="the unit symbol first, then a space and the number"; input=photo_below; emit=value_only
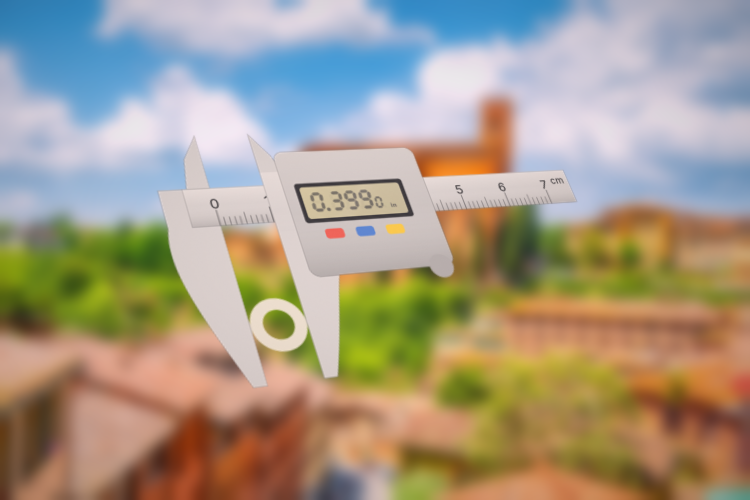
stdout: in 0.3990
